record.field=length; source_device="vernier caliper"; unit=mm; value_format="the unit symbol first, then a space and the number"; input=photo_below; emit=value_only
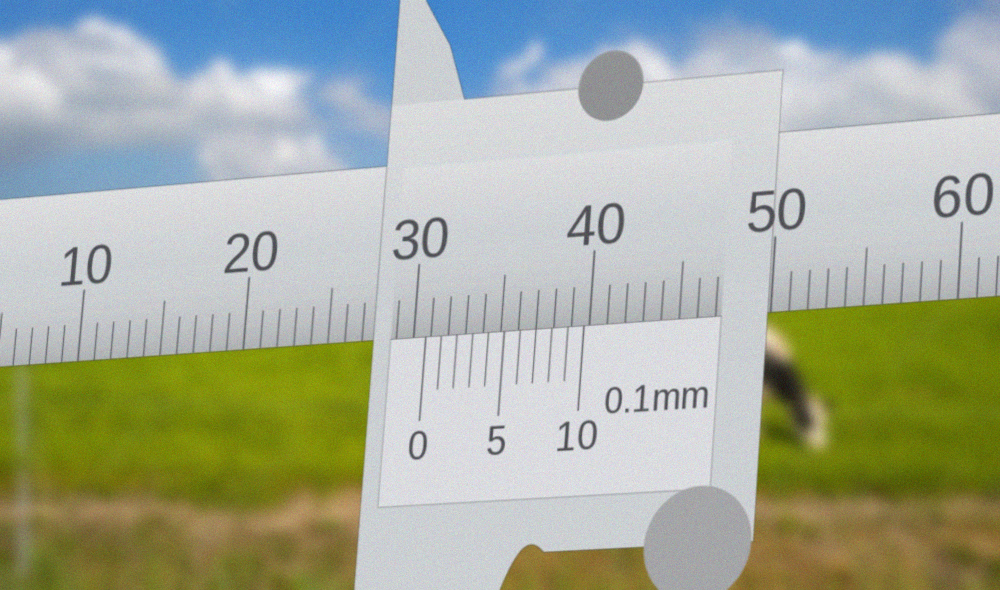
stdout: mm 30.7
